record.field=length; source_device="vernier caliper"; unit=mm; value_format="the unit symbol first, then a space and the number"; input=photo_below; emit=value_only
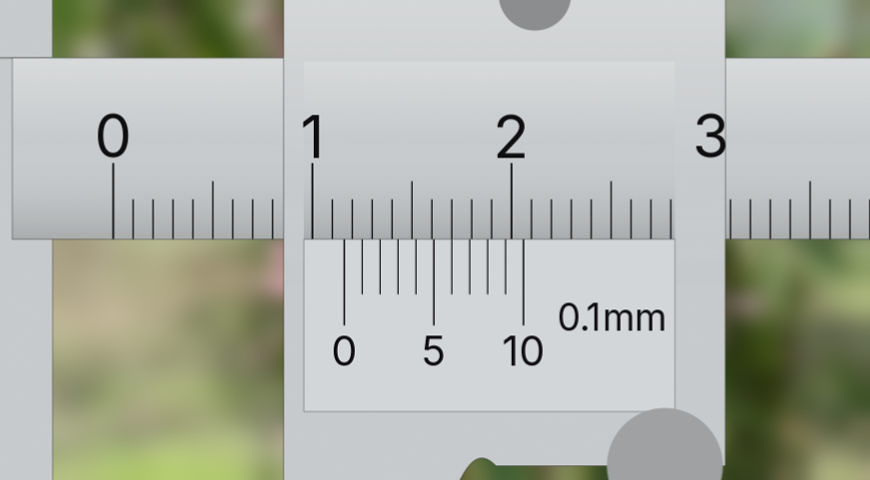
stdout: mm 11.6
